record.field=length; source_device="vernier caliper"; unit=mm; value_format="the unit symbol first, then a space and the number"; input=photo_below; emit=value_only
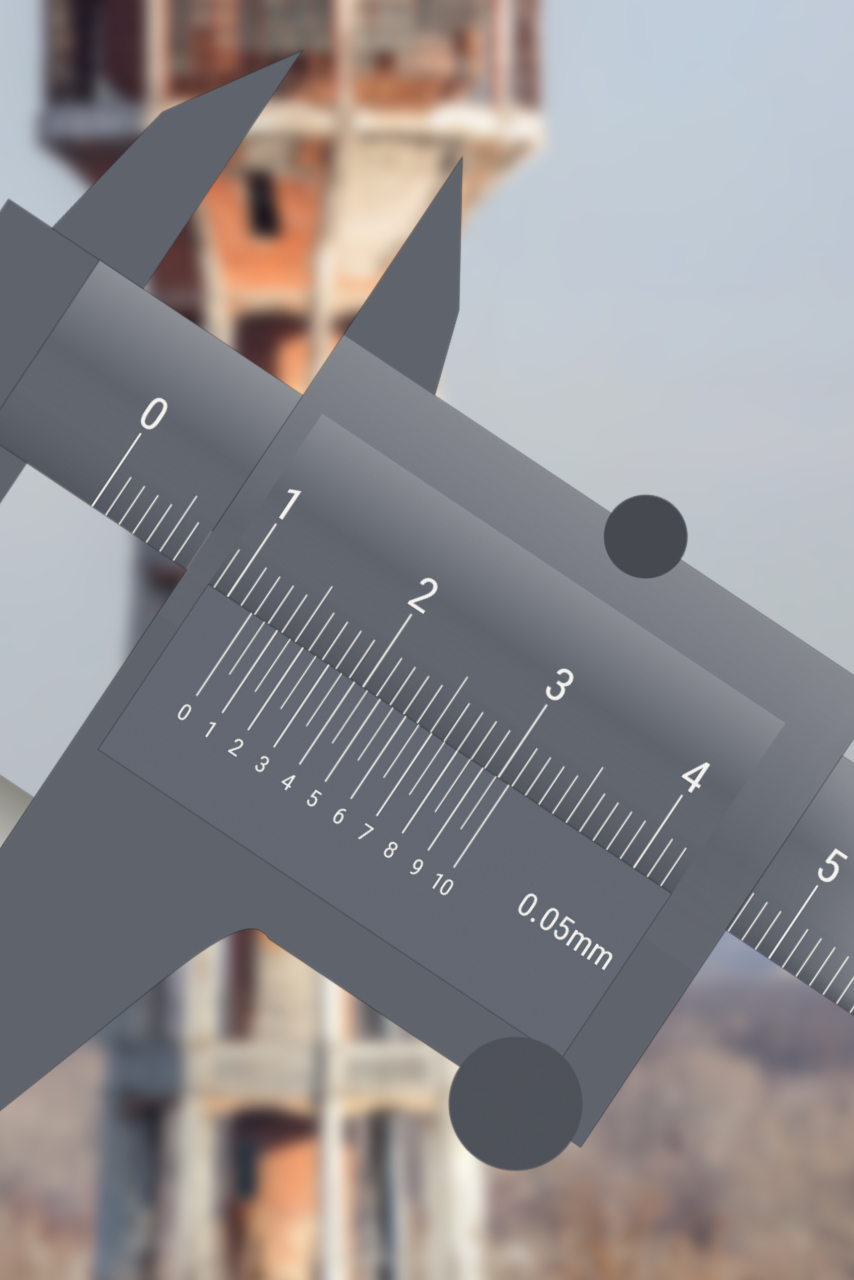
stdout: mm 11.8
